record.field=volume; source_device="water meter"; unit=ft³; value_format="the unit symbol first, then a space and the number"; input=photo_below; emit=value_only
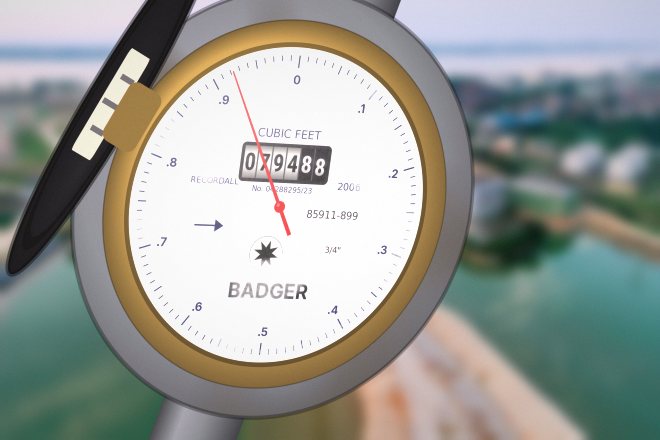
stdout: ft³ 79487.92
